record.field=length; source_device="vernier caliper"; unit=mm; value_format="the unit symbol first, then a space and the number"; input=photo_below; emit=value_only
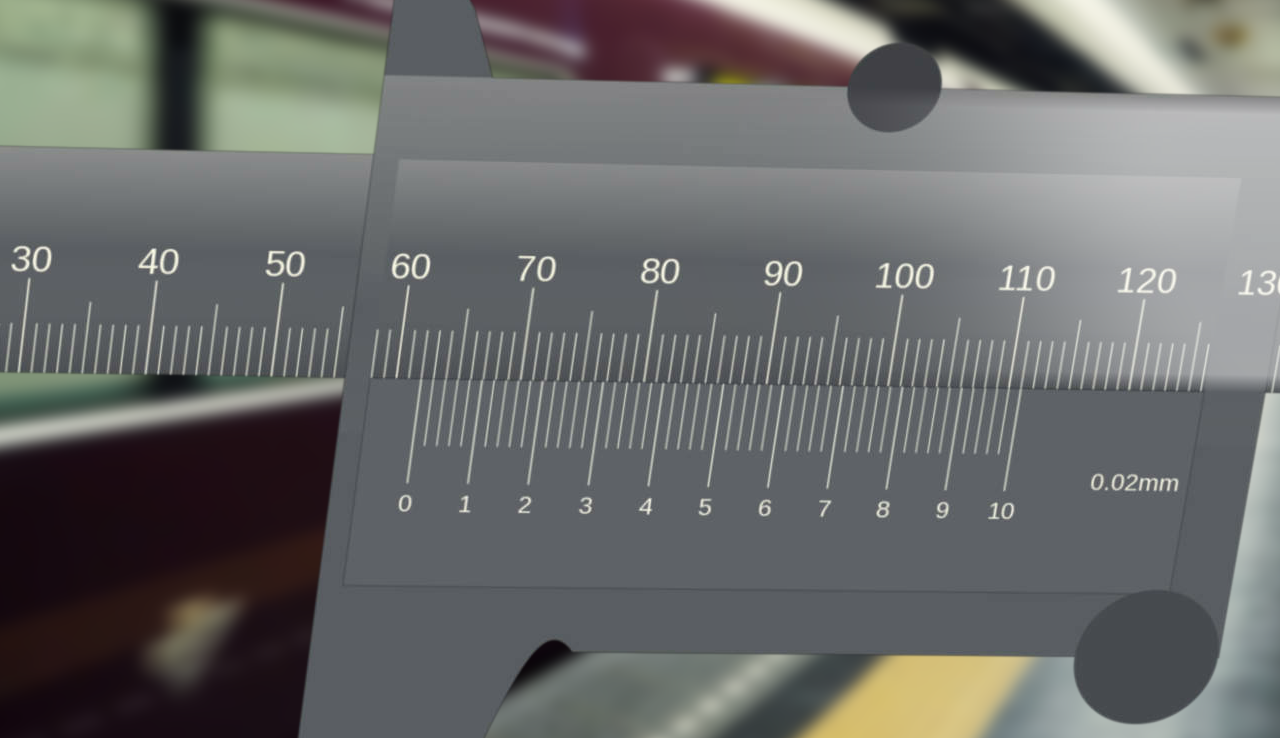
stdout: mm 62.0
